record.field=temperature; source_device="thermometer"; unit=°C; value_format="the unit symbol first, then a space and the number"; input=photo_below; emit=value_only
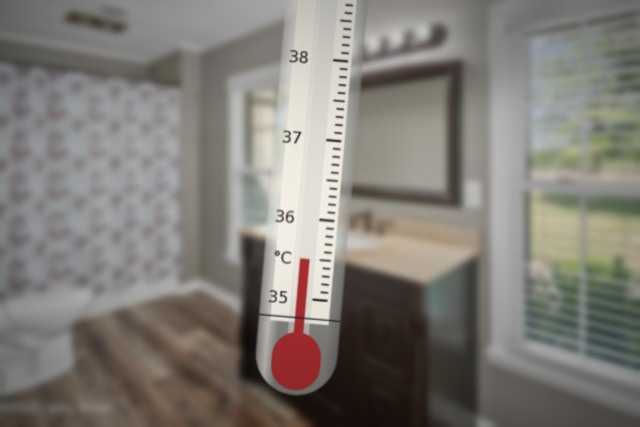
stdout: °C 35.5
